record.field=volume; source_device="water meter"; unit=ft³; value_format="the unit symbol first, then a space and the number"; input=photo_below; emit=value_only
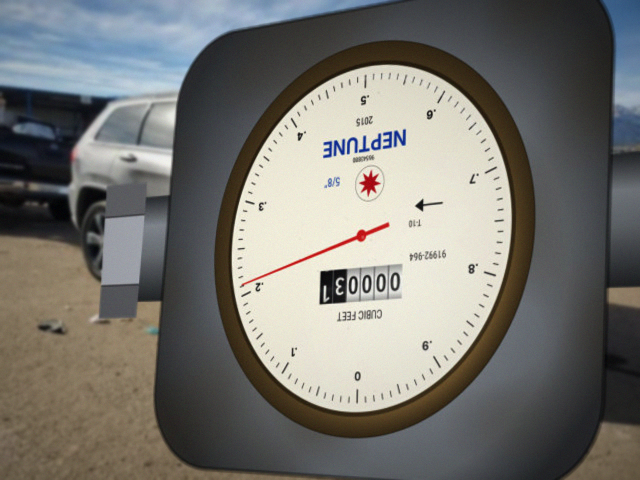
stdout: ft³ 31.21
